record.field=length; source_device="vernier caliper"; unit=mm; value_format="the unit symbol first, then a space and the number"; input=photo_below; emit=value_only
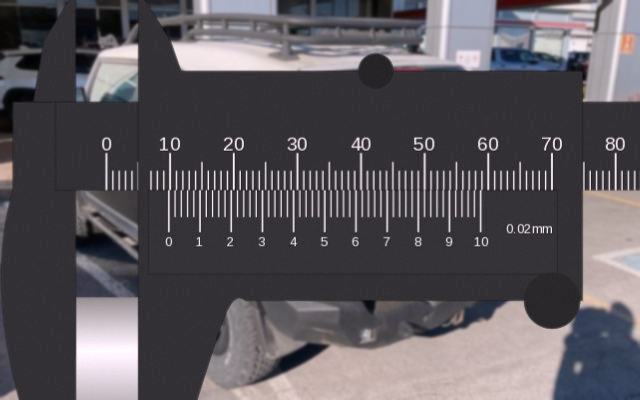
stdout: mm 9.8
